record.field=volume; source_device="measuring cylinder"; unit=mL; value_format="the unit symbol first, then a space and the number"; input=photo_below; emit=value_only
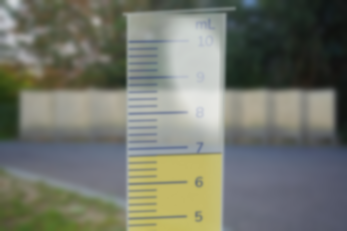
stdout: mL 6.8
